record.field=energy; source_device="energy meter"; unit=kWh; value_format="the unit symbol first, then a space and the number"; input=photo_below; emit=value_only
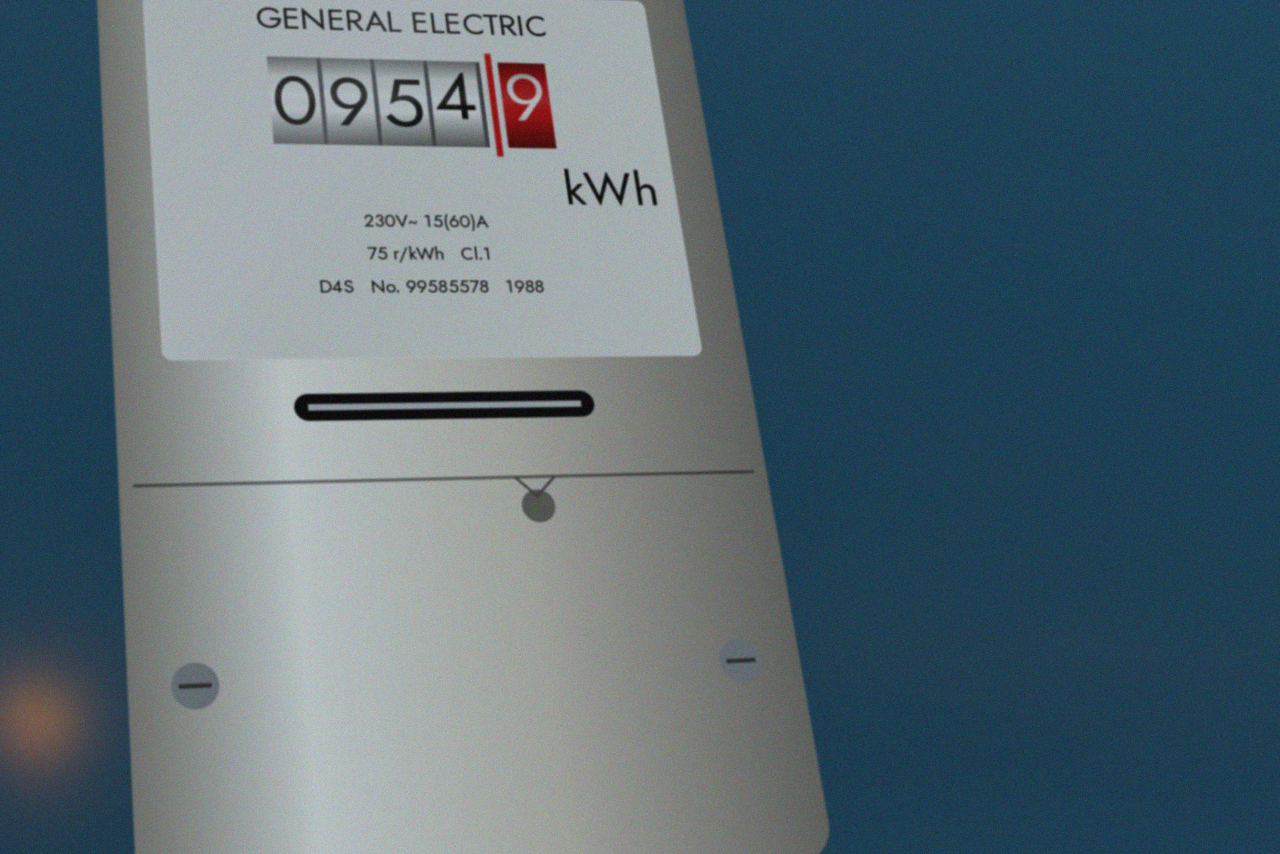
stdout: kWh 954.9
